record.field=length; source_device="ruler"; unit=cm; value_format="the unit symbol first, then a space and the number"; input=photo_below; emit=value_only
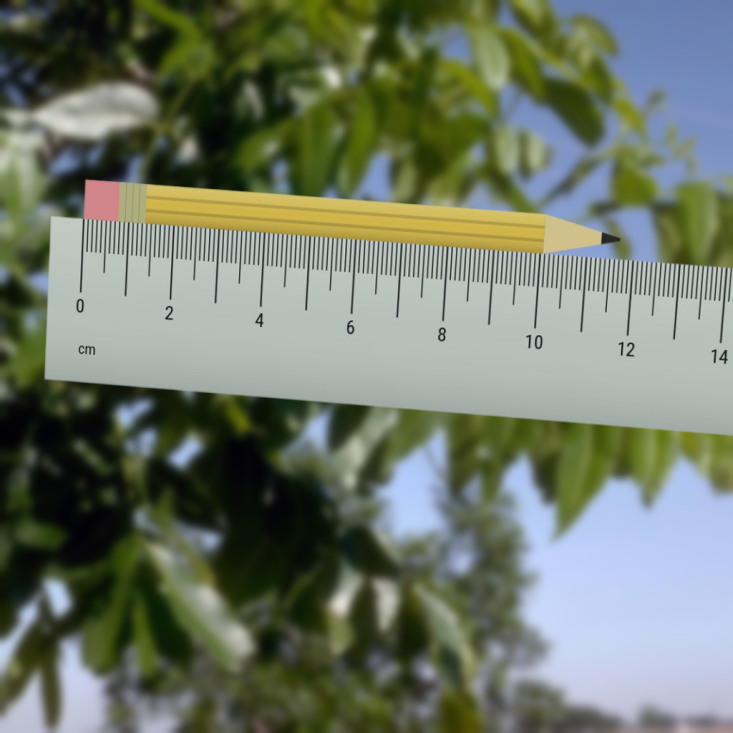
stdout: cm 11.7
